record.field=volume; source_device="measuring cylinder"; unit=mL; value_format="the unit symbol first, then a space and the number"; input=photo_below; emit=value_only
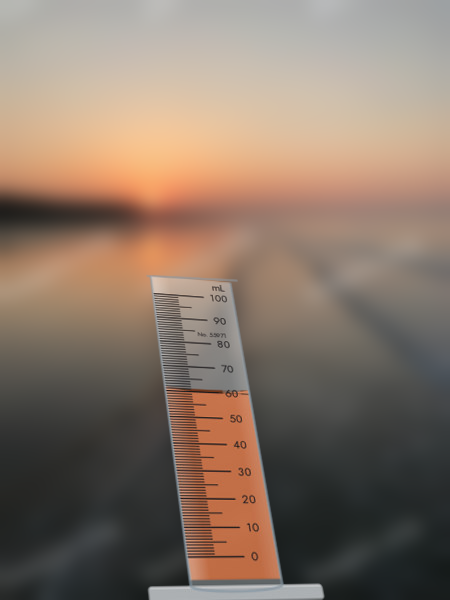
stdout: mL 60
